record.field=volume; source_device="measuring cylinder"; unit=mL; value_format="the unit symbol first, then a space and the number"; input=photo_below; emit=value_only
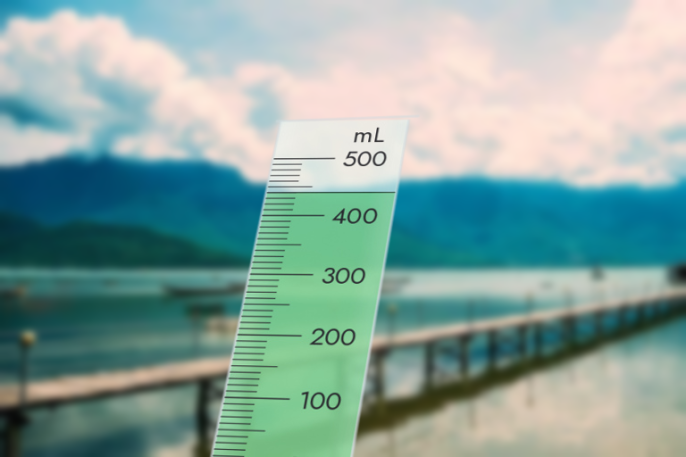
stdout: mL 440
